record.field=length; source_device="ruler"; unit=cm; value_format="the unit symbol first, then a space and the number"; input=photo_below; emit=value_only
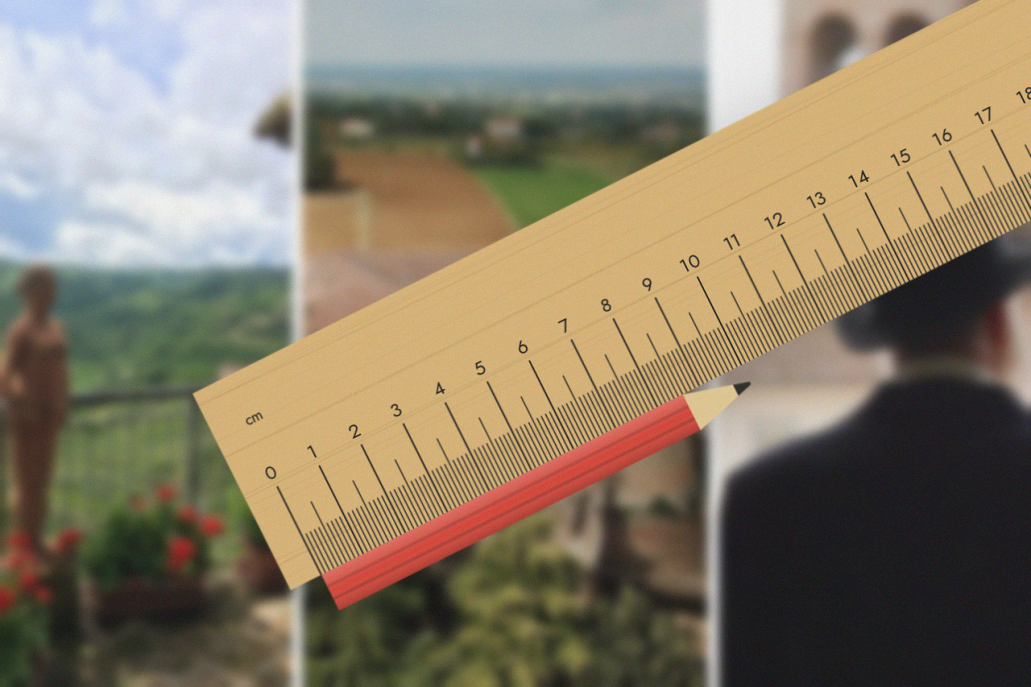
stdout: cm 10
